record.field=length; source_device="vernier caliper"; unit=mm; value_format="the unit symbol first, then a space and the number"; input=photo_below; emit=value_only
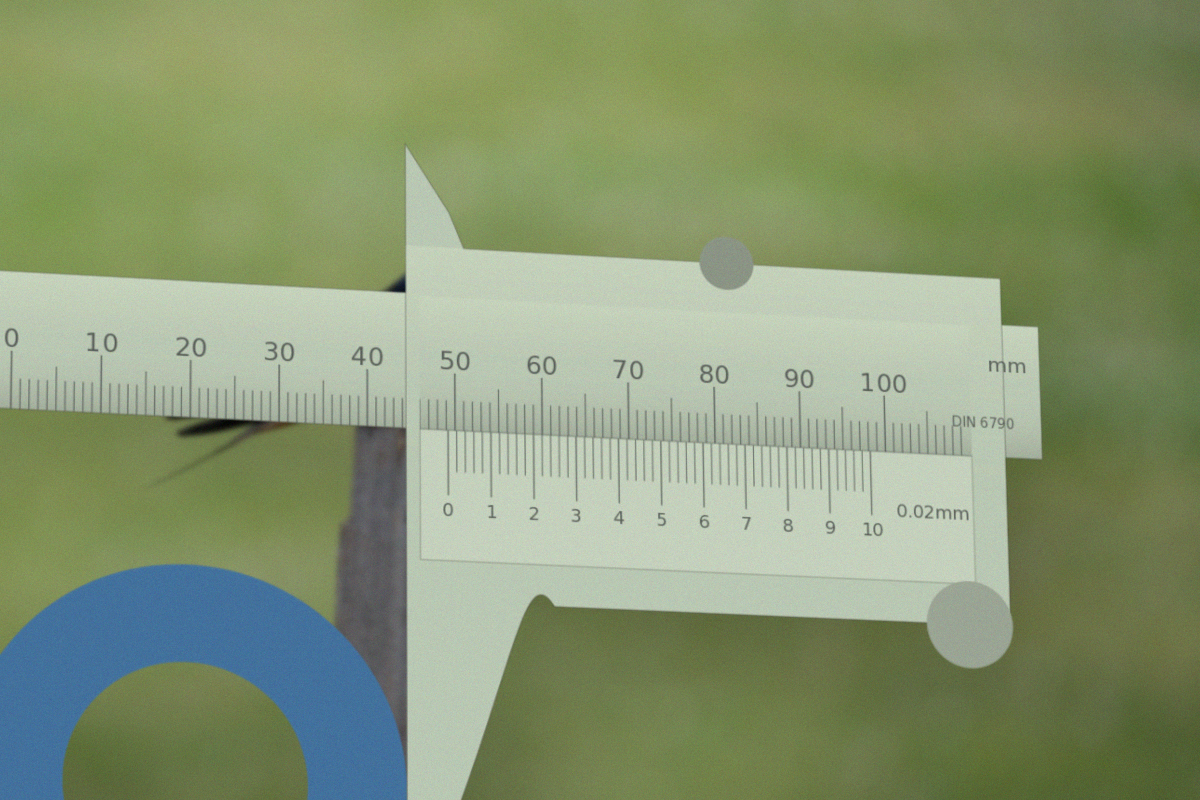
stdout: mm 49.2
